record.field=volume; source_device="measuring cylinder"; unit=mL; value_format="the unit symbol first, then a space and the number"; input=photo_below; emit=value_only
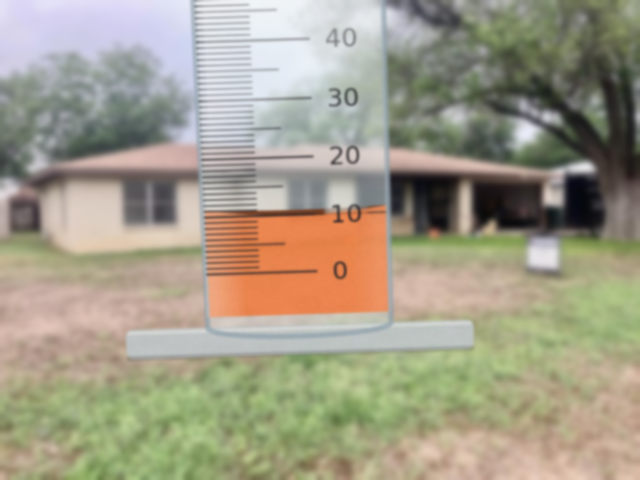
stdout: mL 10
